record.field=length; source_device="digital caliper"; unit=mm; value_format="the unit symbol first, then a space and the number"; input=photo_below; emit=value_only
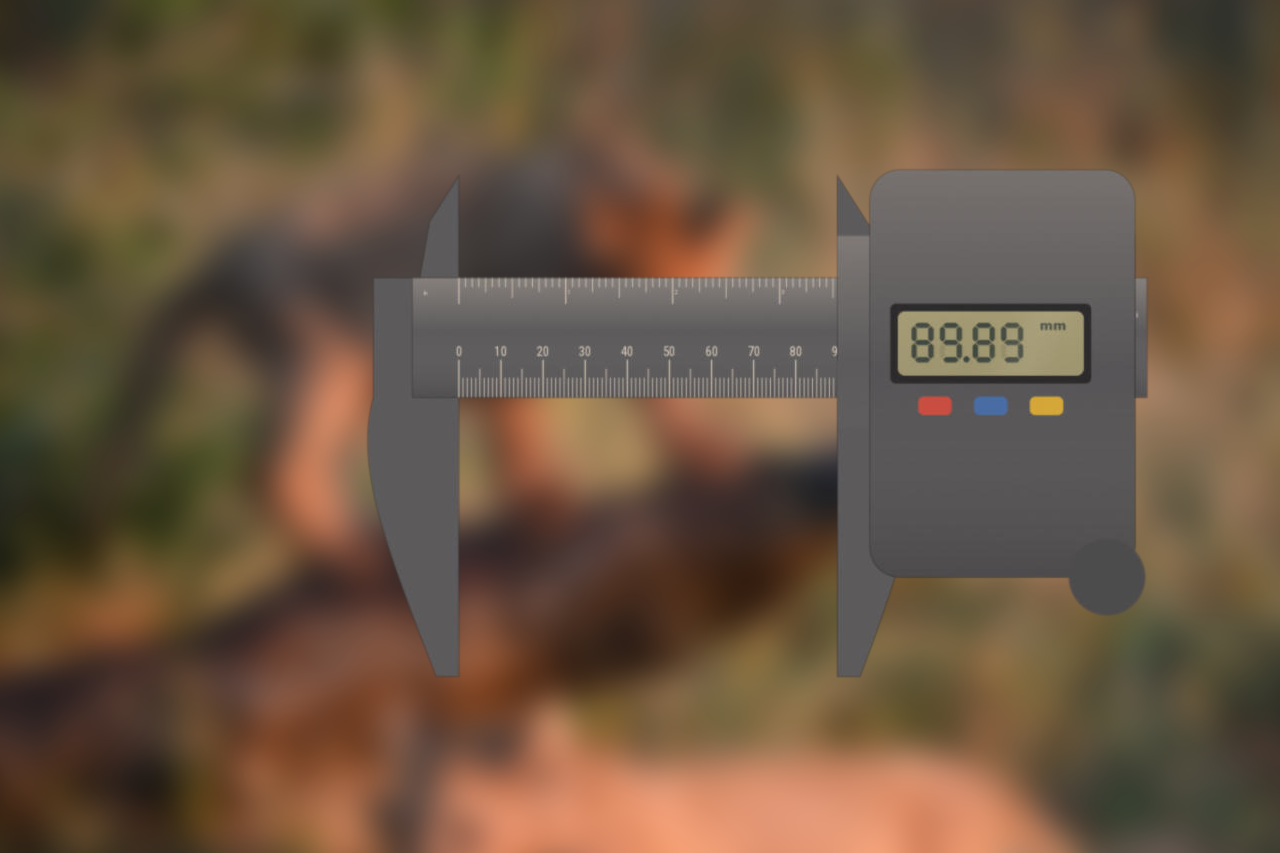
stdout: mm 89.89
